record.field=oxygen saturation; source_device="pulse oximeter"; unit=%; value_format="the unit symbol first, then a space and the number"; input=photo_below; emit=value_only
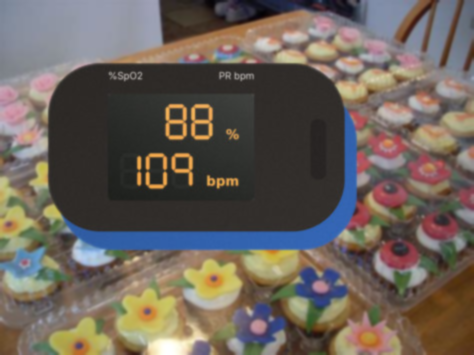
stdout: % 88
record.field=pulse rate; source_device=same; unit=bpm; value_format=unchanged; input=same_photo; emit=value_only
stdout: bpm 109
